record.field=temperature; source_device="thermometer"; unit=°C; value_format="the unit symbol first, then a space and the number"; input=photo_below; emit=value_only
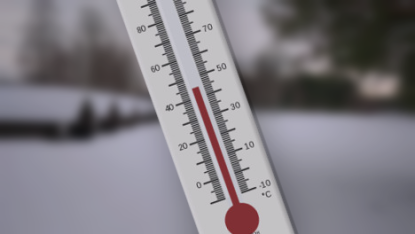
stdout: °C 45
